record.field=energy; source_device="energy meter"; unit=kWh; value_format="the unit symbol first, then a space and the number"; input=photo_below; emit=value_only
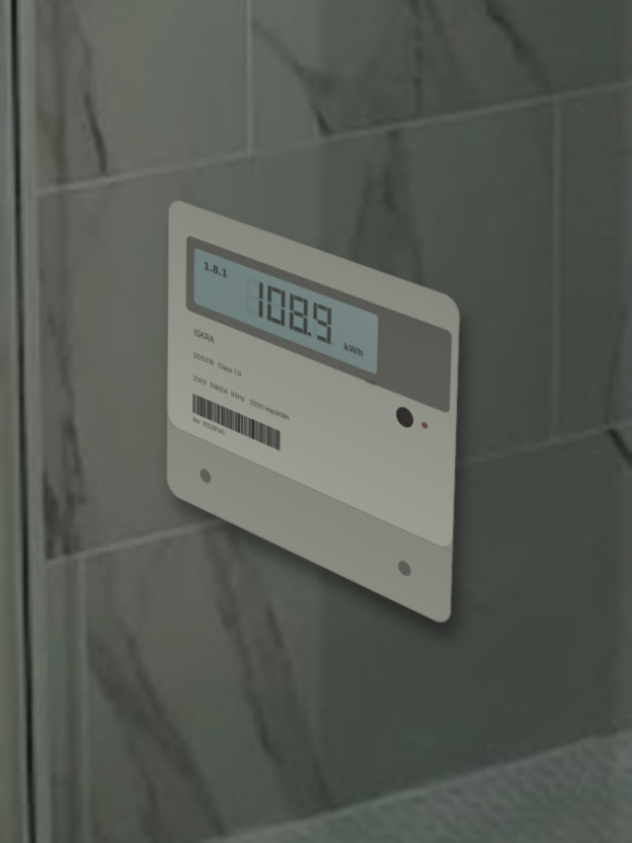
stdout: kWh 108.9
